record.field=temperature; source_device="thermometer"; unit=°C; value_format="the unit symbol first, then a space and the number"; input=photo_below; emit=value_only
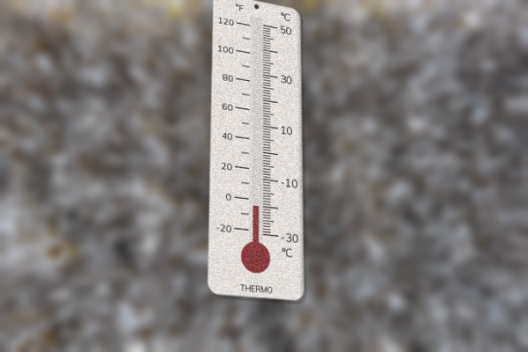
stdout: °C -20
